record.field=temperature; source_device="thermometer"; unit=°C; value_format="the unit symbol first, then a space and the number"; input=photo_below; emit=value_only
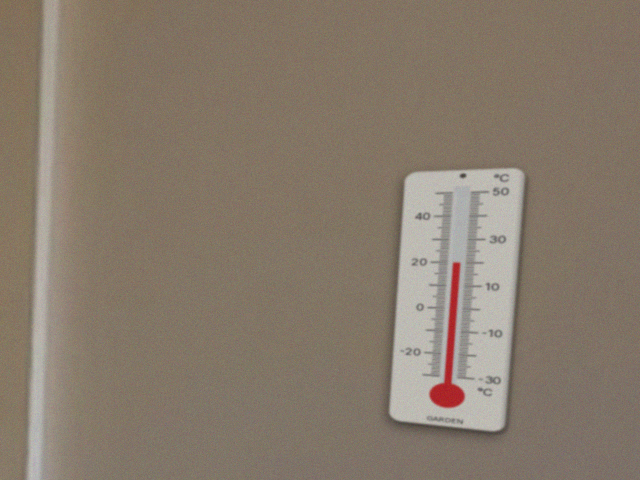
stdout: °C 20
